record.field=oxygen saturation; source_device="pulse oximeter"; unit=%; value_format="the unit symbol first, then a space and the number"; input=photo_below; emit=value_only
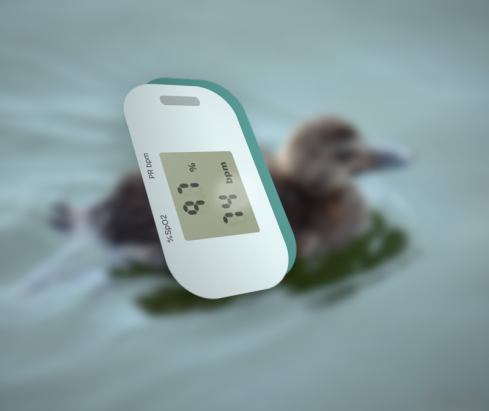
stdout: % 97
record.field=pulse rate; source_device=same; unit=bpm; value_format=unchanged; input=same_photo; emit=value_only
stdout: bpm 74
